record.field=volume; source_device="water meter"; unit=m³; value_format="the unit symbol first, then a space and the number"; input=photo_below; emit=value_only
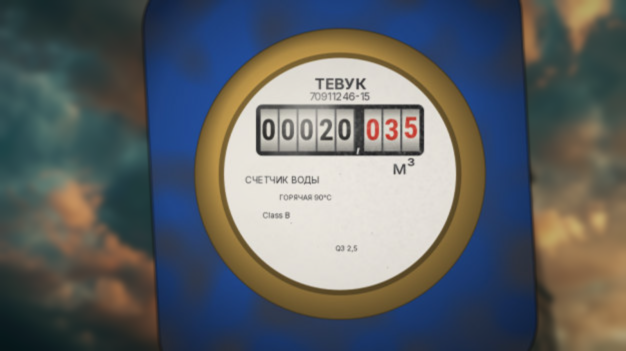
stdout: m³ 20.035
